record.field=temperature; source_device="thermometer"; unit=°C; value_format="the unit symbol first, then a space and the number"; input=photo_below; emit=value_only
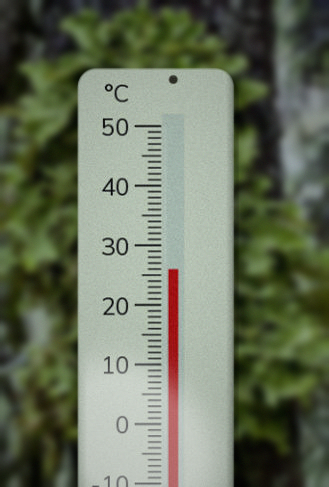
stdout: °C 26
